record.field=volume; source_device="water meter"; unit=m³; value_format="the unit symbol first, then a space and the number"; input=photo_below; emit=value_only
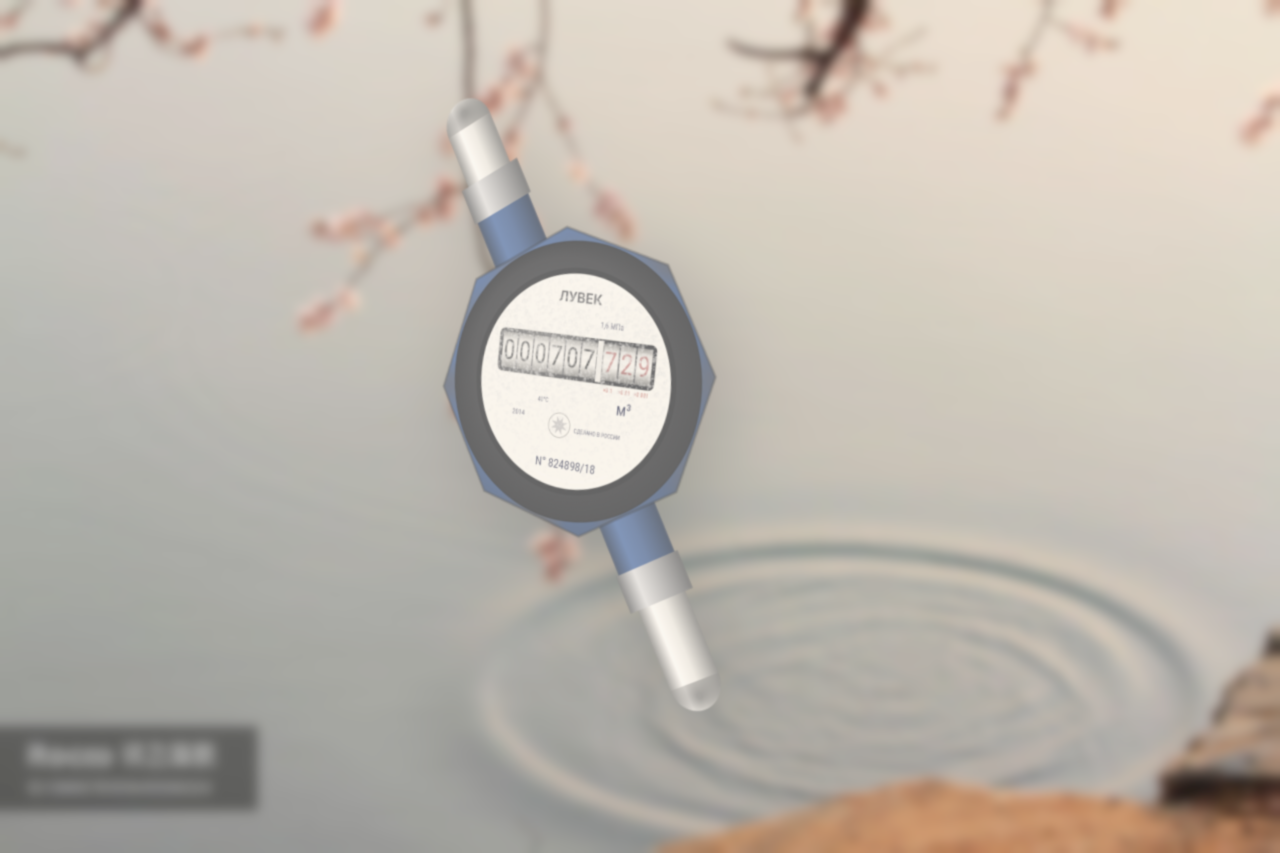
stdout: m³ 707.729
